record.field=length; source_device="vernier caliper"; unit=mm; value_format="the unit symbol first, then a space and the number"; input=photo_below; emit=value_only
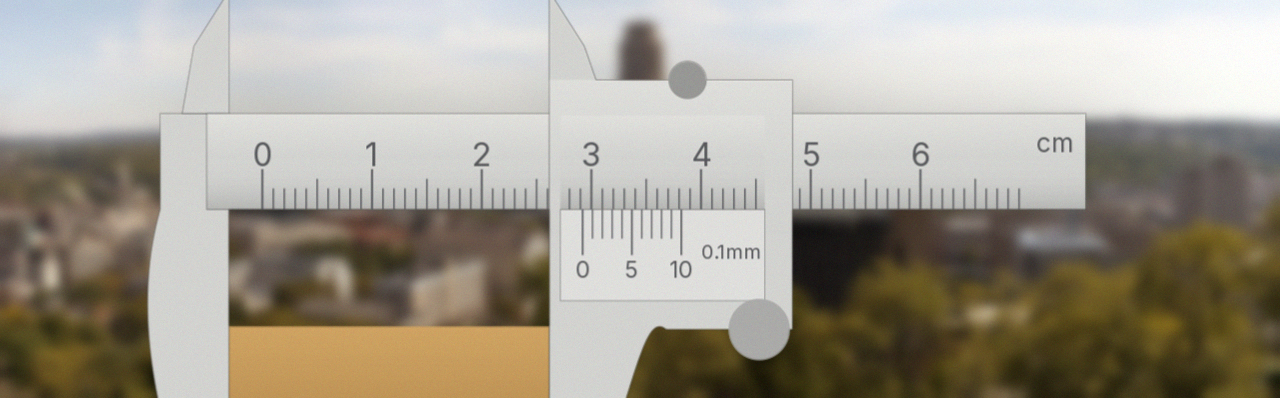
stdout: mm 29.2
